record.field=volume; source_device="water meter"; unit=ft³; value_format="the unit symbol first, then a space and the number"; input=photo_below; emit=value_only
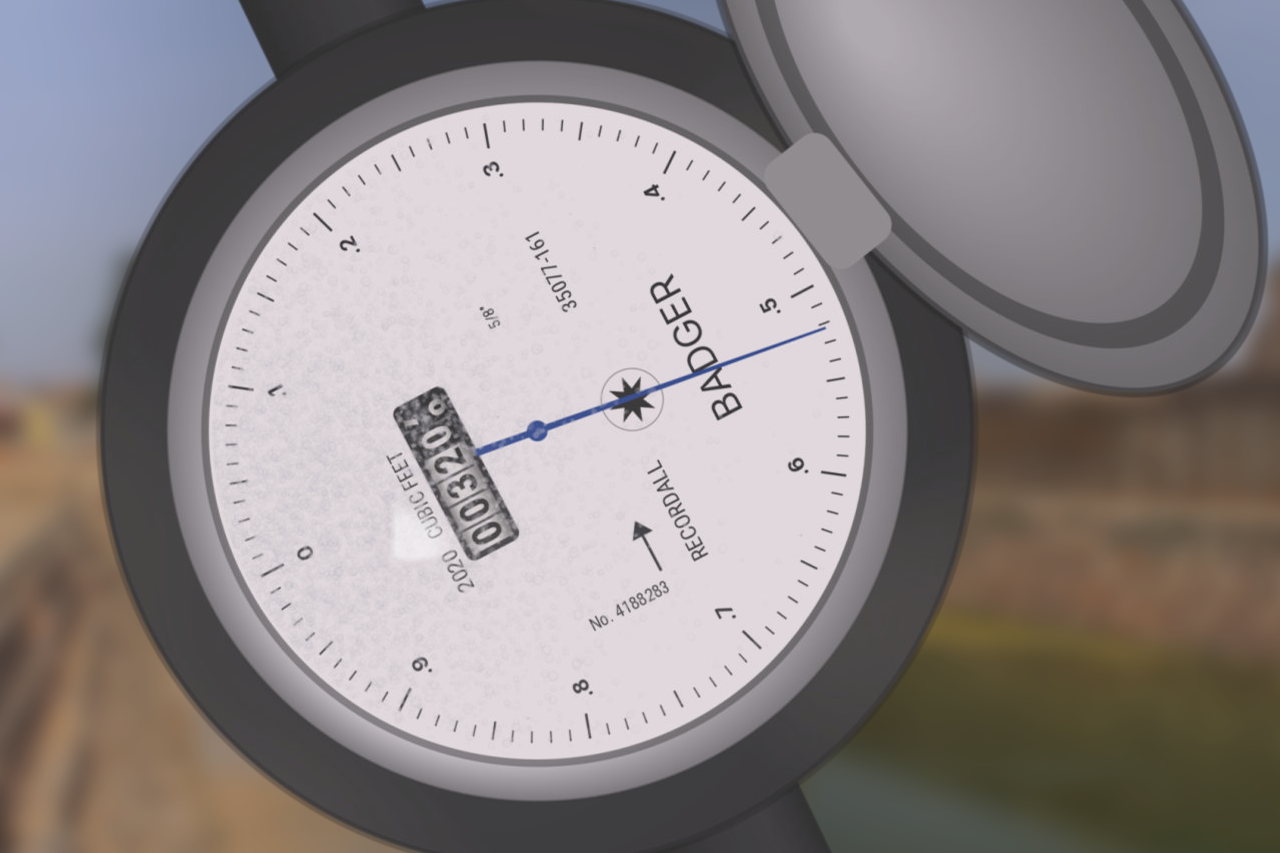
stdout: ft³ 3207.52
